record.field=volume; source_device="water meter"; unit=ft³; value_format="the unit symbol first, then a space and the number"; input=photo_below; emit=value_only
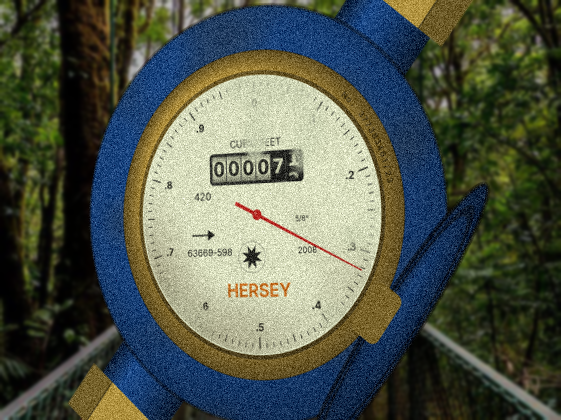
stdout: ft³ 71.32
